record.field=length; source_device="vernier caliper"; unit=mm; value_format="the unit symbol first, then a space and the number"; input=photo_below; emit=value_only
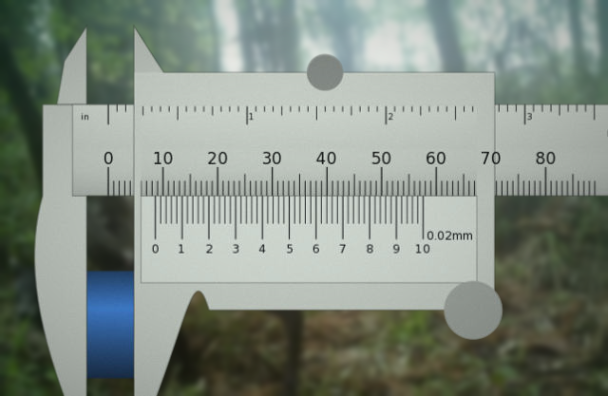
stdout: mm 8.6
